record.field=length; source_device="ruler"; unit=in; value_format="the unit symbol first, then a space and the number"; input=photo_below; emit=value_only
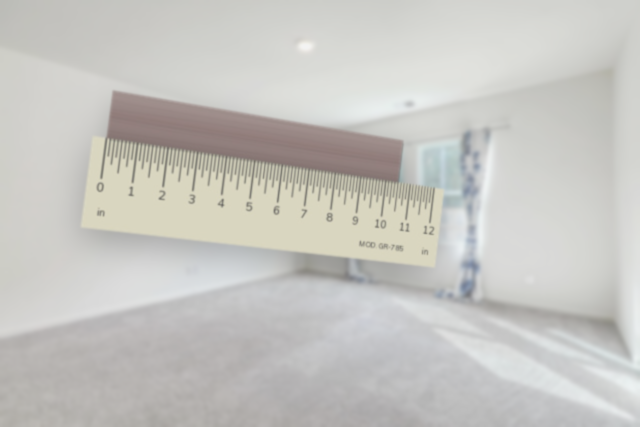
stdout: in 10.5
